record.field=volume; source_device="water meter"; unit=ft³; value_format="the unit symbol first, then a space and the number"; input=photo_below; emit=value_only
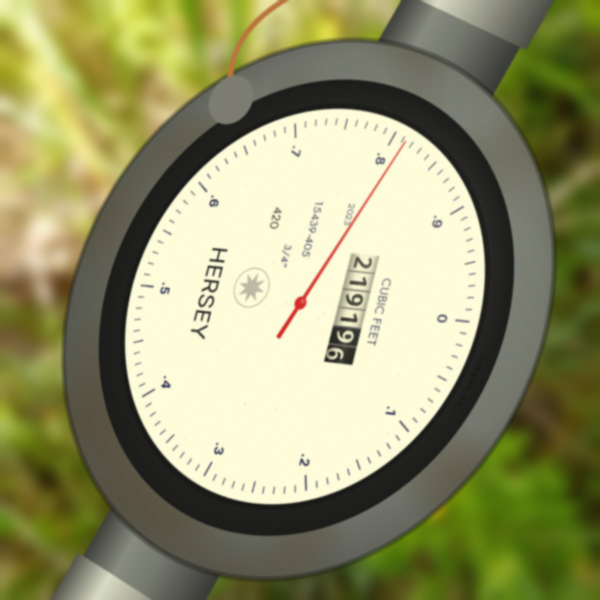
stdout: ft³ 219195.81
